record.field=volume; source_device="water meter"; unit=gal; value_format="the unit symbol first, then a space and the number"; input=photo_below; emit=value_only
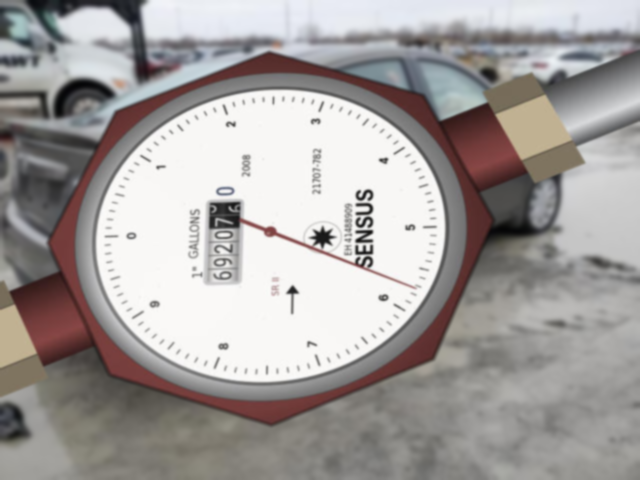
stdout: gal 6920755.7
